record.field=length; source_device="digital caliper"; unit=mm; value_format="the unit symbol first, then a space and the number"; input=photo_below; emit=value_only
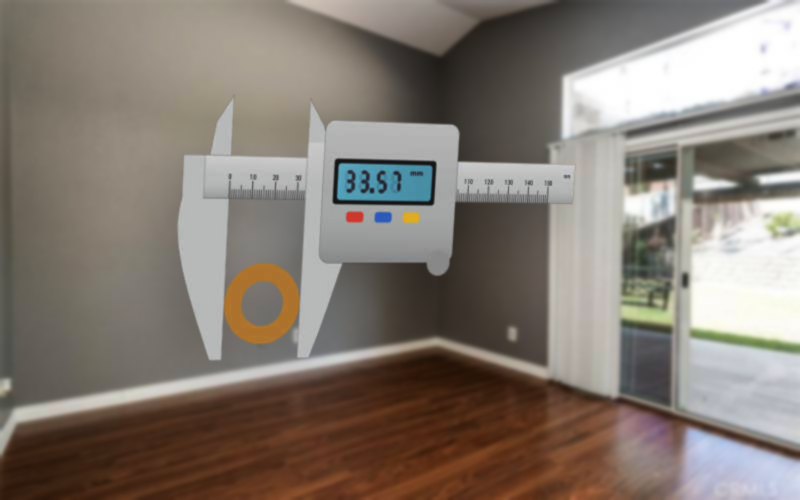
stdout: mm 33.57
